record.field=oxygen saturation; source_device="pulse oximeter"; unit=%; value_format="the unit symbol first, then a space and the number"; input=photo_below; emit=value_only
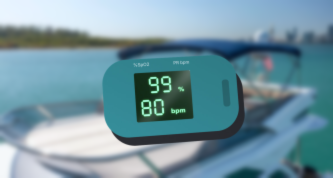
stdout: % 99
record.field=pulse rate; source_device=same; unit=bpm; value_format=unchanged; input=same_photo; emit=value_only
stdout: bpm 80
